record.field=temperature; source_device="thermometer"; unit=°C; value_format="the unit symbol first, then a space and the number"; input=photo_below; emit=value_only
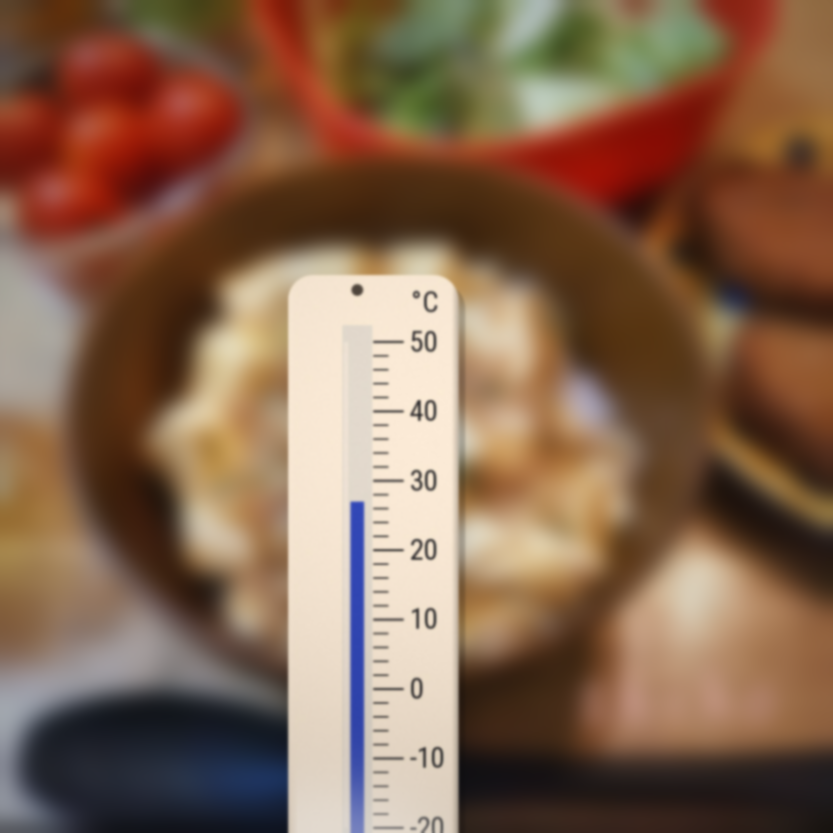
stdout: °C 27
